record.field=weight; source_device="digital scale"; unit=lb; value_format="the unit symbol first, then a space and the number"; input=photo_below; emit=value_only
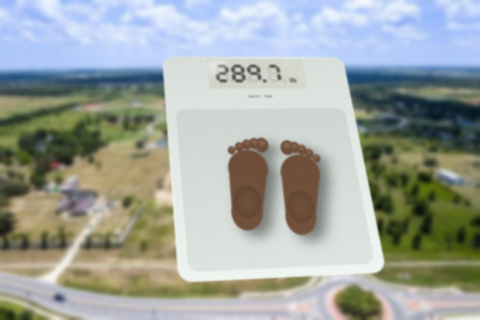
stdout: lb 289.7
